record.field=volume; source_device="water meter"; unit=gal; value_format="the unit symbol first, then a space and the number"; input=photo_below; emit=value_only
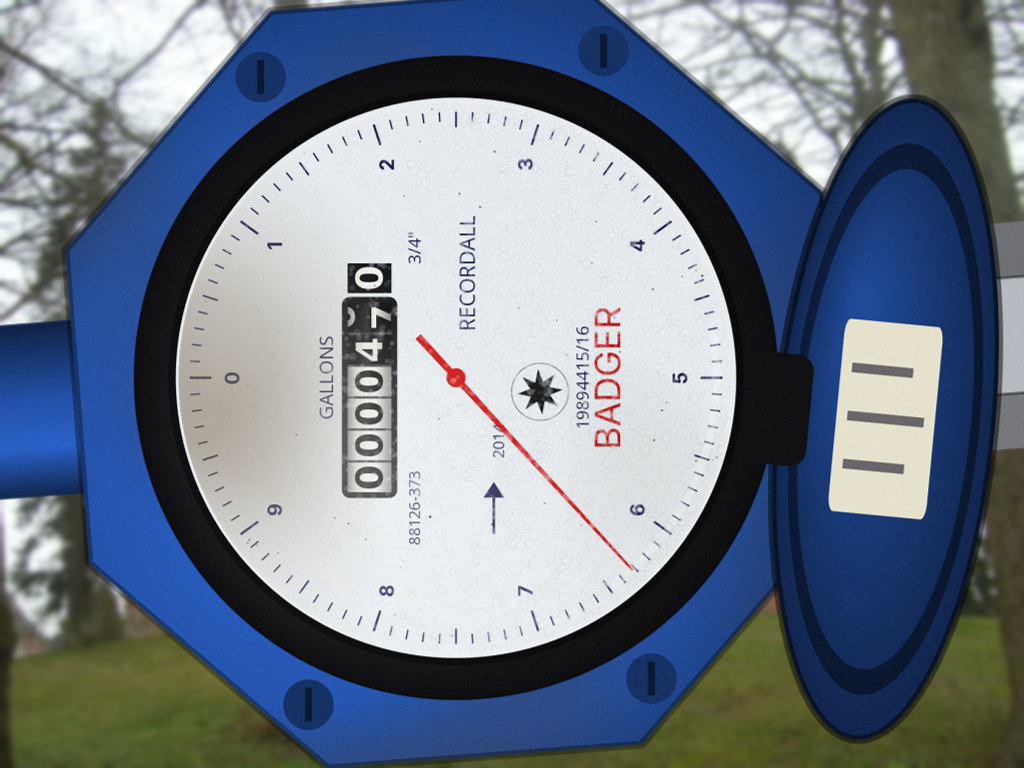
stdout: gal 466.3
